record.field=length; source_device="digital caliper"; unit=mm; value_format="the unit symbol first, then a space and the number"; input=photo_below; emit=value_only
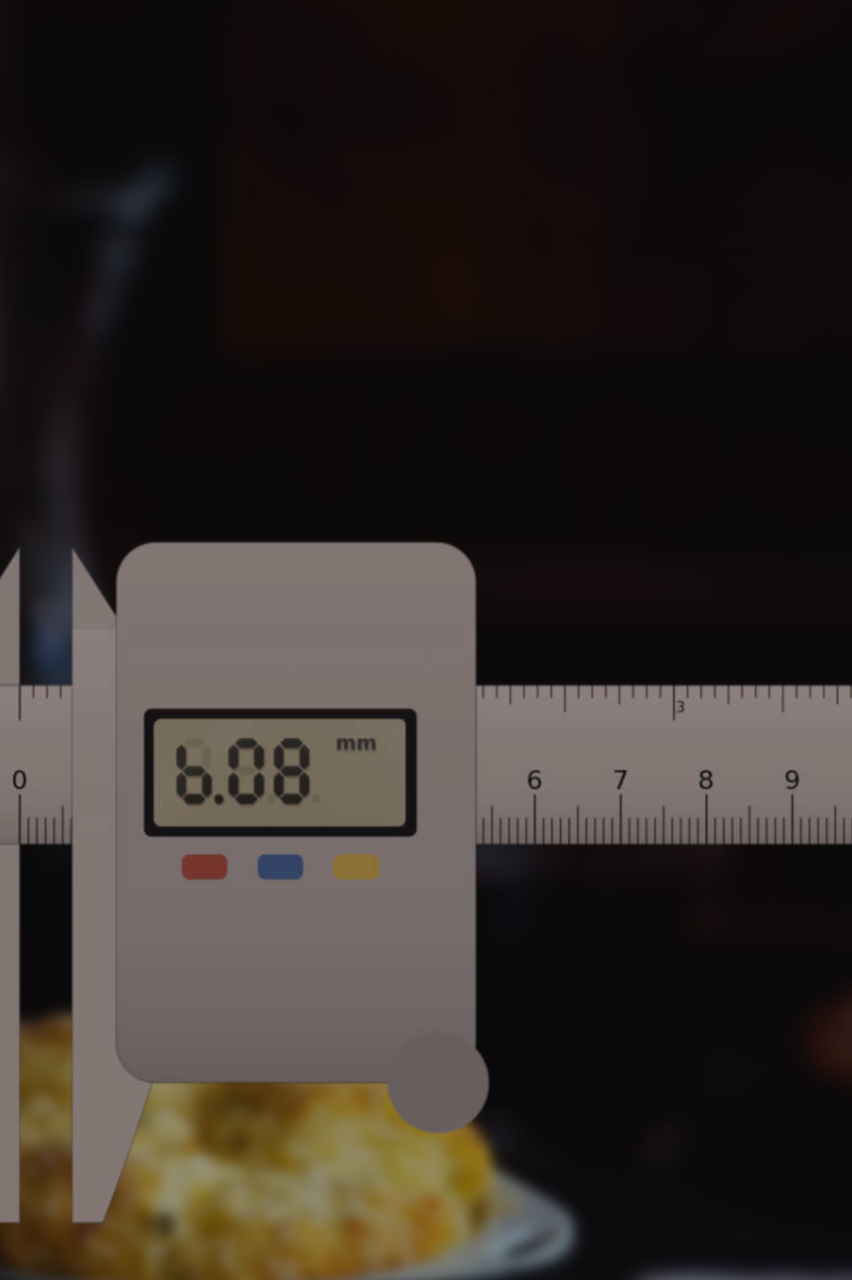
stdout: mm 6.08
